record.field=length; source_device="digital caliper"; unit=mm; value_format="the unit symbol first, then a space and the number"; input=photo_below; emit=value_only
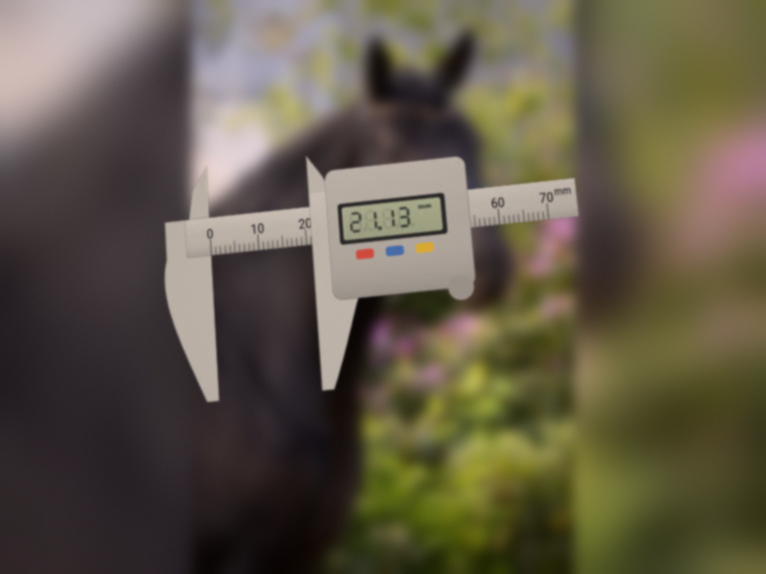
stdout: mm 21.13
